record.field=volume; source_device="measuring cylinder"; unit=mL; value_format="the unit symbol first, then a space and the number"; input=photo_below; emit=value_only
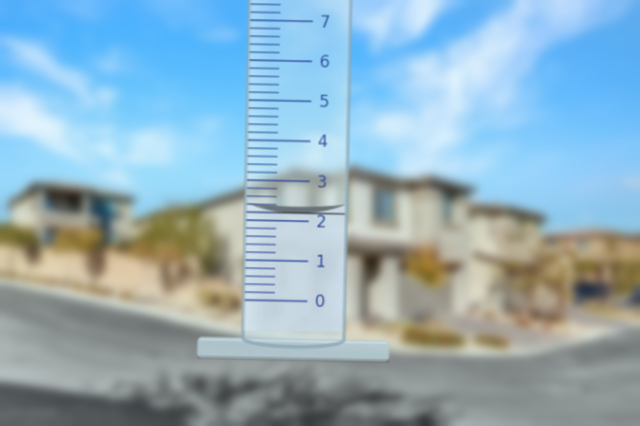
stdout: mL 2.2
